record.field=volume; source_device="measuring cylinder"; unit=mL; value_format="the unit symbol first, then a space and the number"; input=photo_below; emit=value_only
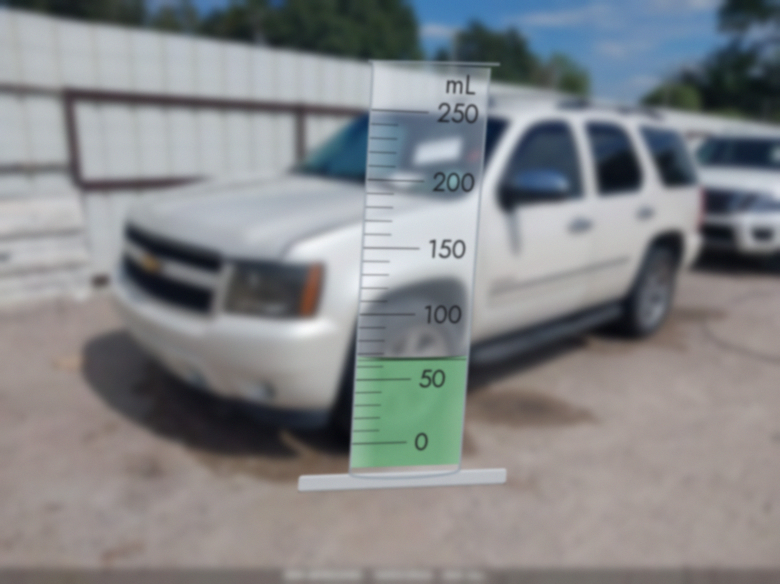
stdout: mL 65
